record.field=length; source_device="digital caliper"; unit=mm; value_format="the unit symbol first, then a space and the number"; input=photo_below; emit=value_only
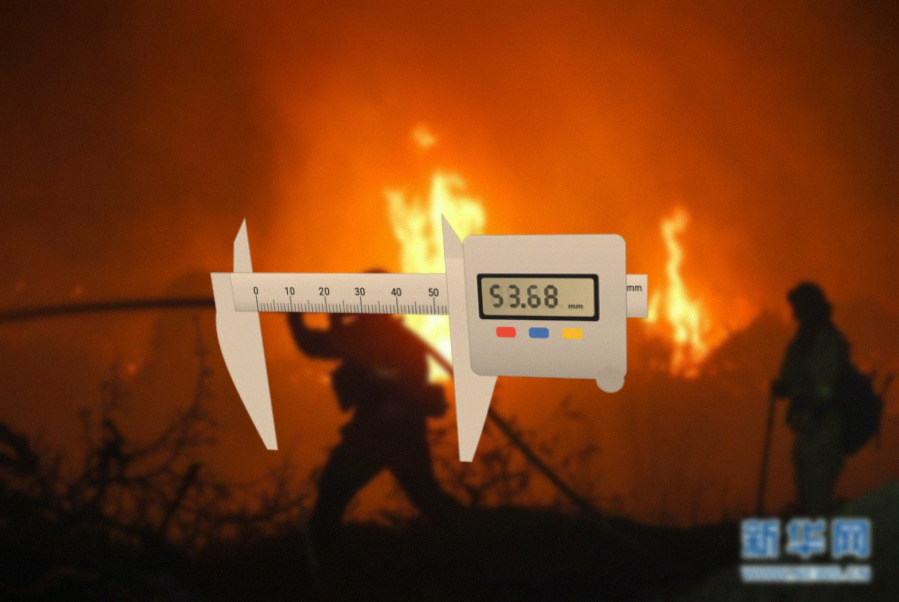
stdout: mm 53.68
